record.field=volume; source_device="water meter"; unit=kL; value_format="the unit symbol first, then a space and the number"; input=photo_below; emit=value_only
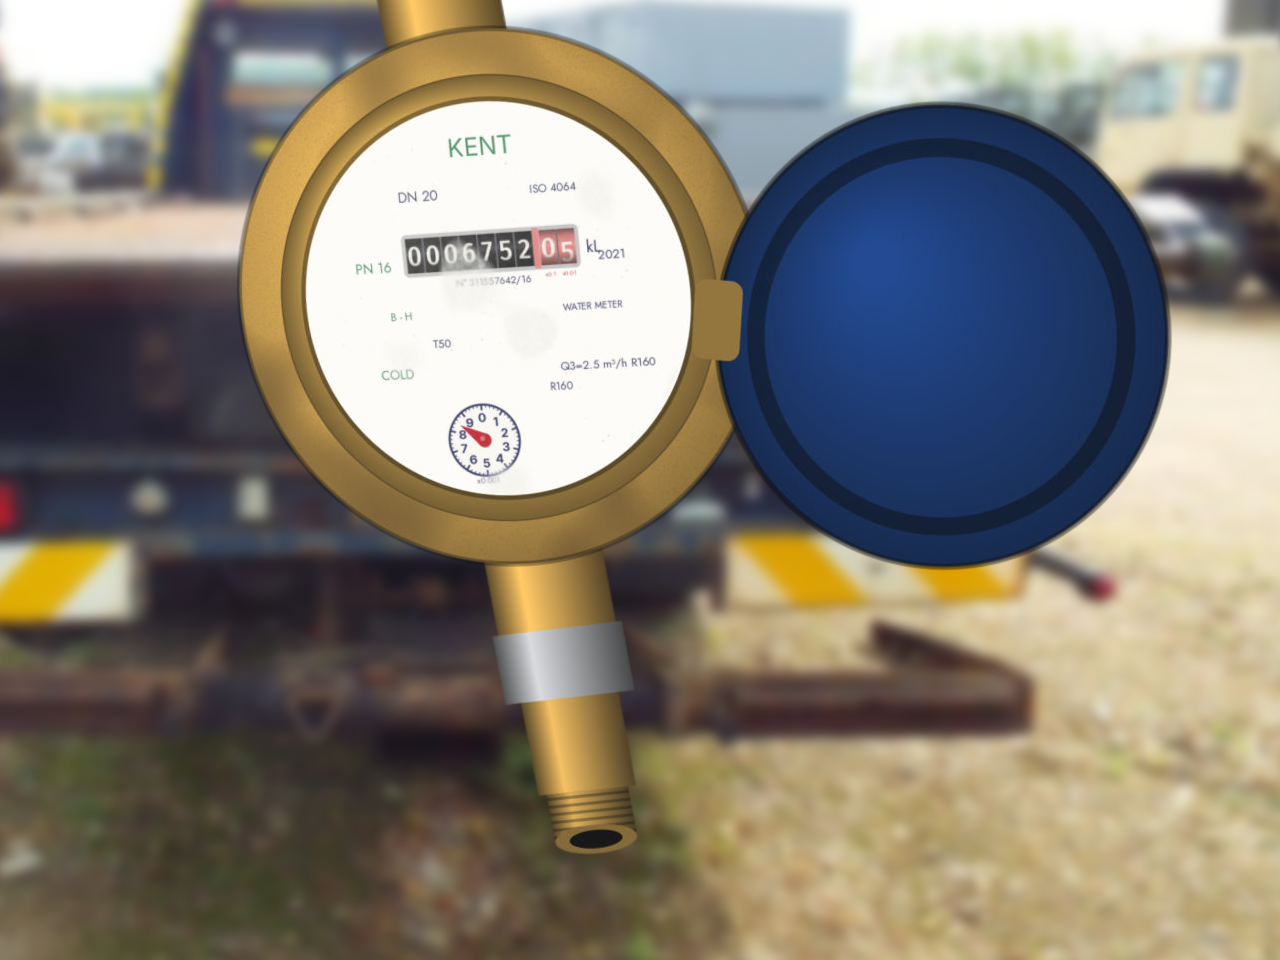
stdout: kL 6752.048
